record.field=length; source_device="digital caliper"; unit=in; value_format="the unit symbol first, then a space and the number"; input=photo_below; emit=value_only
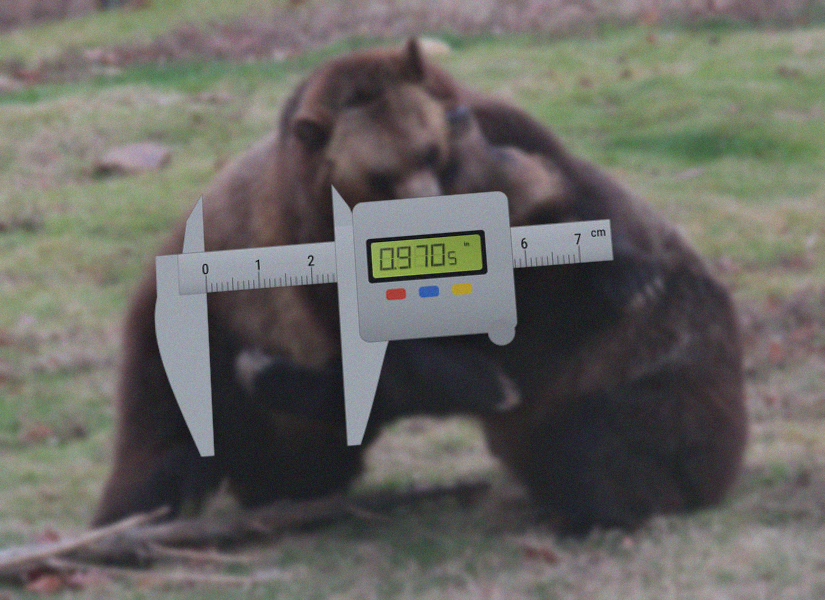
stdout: in 0.9705
